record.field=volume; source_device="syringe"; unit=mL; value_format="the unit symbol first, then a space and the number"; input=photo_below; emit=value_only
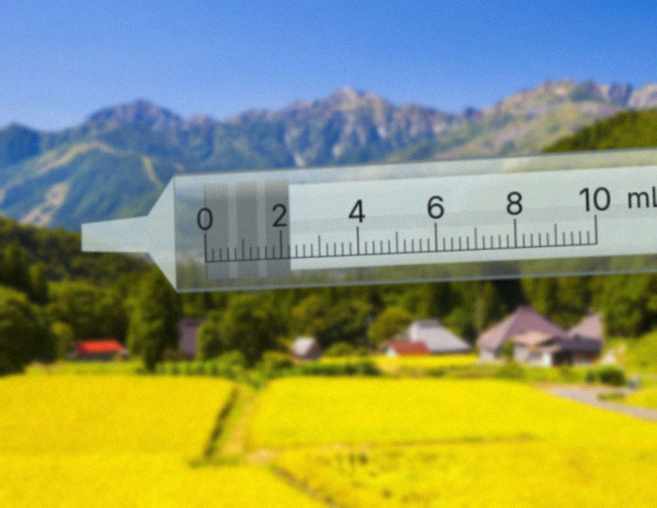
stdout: mL 0
